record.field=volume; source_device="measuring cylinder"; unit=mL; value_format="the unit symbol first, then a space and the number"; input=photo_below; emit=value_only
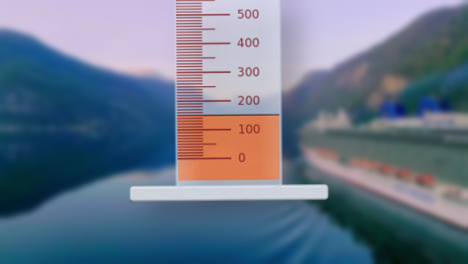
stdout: mL 150
